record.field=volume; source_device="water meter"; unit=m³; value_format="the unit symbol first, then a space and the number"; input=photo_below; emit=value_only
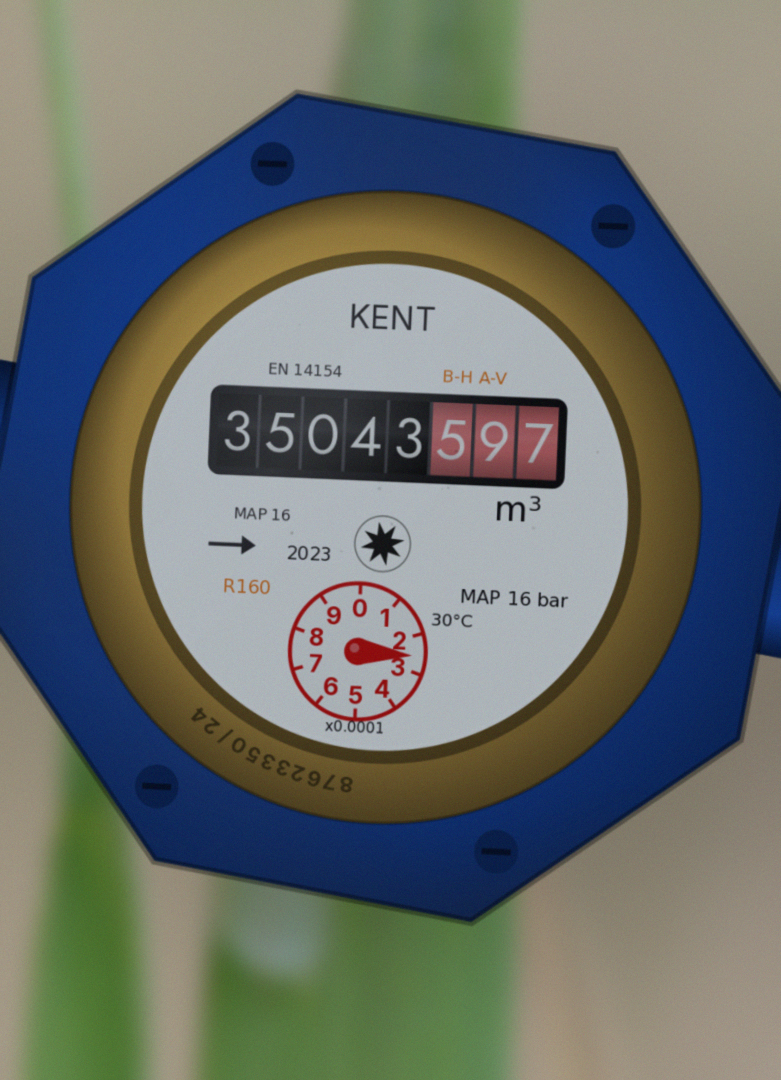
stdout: m³ 35043.5972
